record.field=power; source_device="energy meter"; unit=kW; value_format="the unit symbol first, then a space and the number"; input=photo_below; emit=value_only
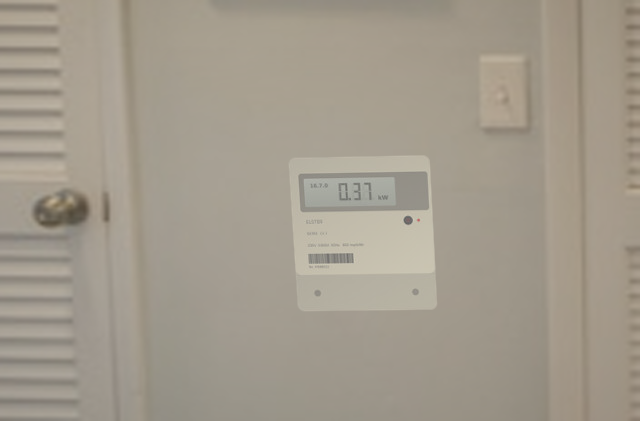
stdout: kW 0.37
